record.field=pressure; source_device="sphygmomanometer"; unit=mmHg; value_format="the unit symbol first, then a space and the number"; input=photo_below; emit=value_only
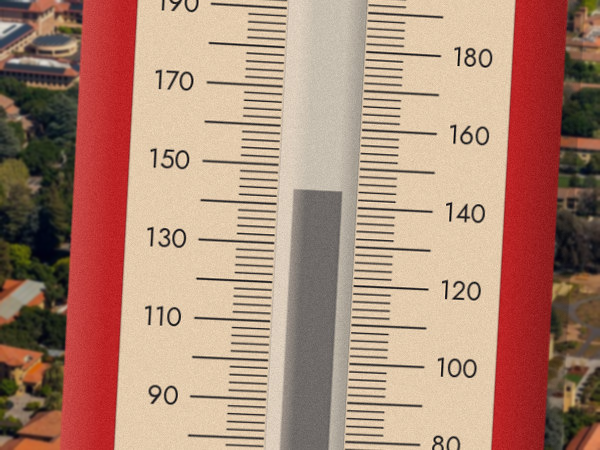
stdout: mmHg 144
